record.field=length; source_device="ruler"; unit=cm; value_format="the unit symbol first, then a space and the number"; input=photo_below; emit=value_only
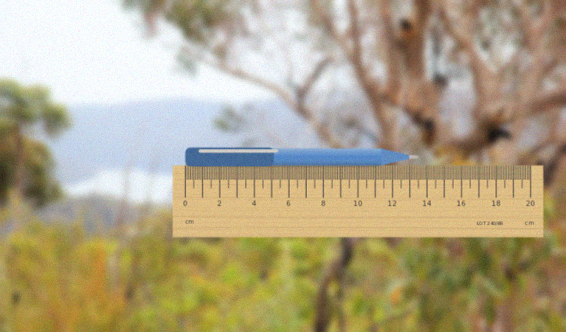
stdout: cm 13.5
